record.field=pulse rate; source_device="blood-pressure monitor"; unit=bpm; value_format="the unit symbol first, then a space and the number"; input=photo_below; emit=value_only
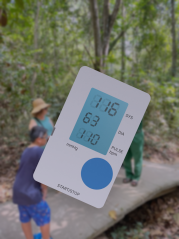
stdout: bpm 110
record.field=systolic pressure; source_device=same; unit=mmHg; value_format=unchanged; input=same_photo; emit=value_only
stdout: mmHg 116
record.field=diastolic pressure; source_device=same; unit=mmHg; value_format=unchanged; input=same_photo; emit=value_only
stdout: mmHg 63
